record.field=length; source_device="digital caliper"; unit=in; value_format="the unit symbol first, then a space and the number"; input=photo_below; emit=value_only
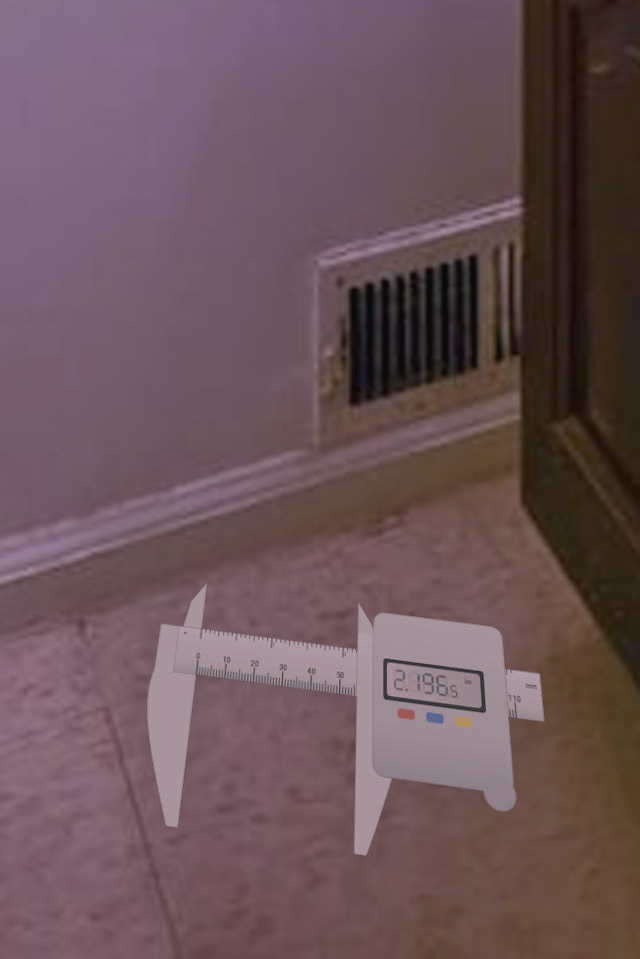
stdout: in 2.1965
